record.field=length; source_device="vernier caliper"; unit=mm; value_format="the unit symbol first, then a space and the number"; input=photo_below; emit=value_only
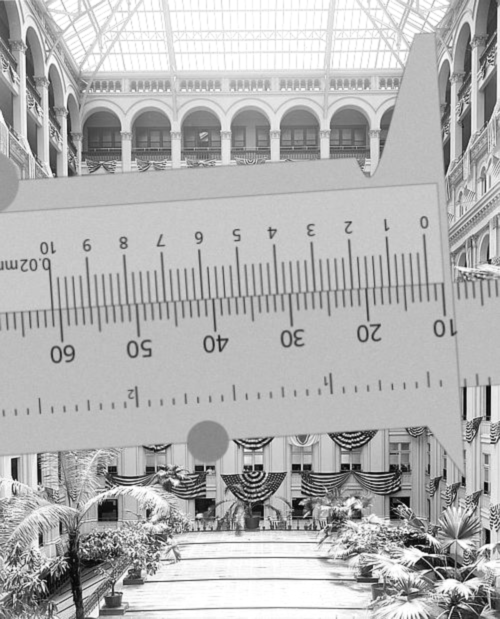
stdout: mm 12.0
